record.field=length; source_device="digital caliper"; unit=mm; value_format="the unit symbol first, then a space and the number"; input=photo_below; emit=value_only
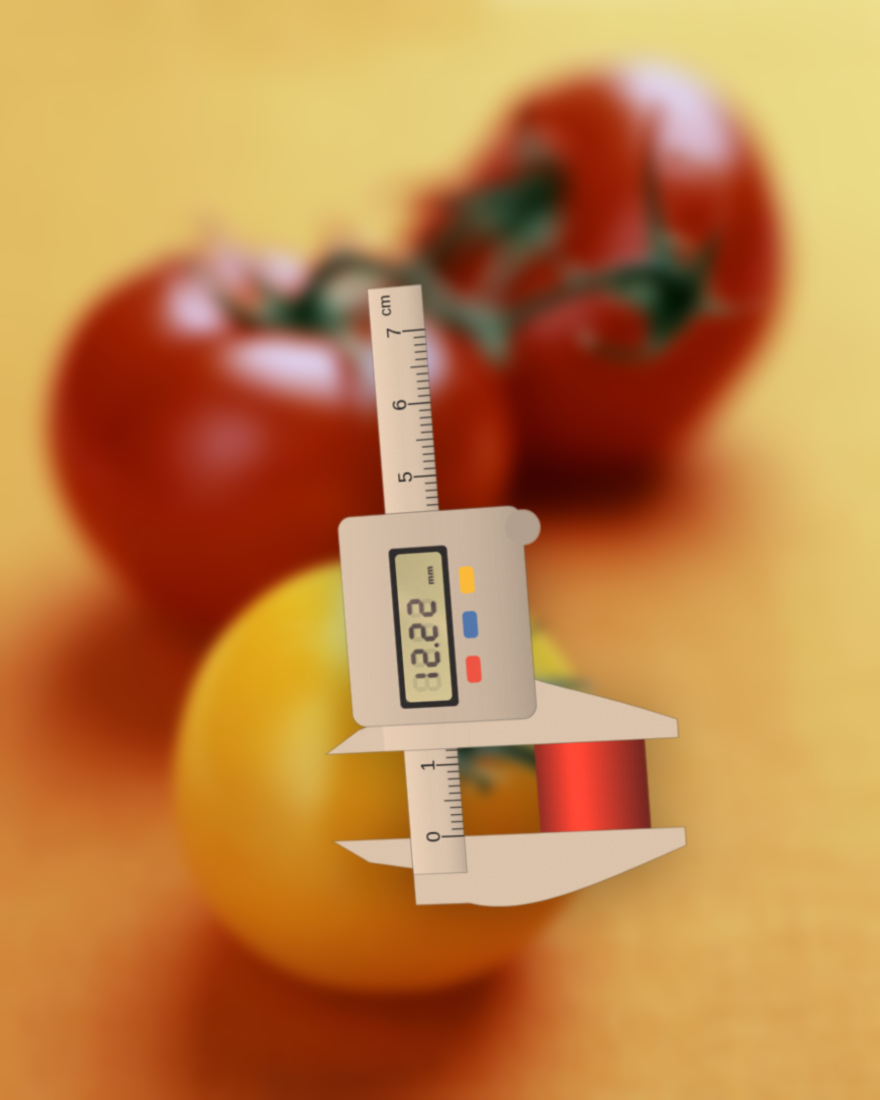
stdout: mm 12.22
